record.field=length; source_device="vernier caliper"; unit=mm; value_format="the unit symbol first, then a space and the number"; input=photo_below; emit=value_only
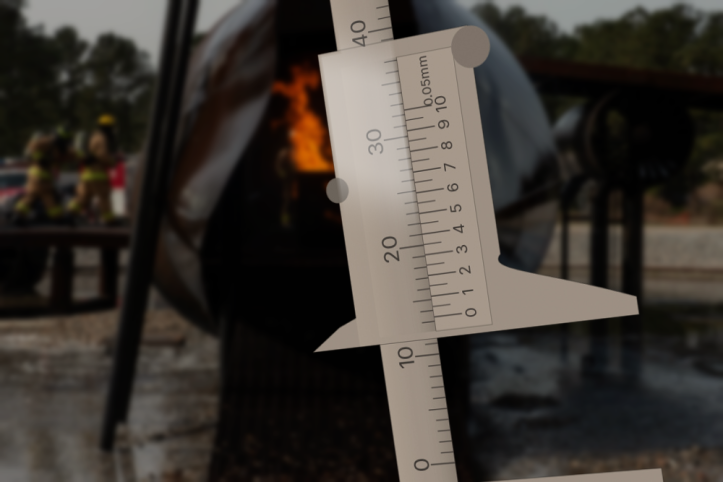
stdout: mm 13.4
